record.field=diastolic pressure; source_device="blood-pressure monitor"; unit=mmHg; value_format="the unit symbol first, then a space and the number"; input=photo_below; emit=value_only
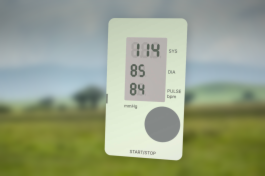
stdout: mmHg 85
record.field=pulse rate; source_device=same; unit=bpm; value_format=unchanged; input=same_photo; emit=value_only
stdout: bpm 84
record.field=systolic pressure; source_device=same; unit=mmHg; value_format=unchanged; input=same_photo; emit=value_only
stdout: mmHg 114
